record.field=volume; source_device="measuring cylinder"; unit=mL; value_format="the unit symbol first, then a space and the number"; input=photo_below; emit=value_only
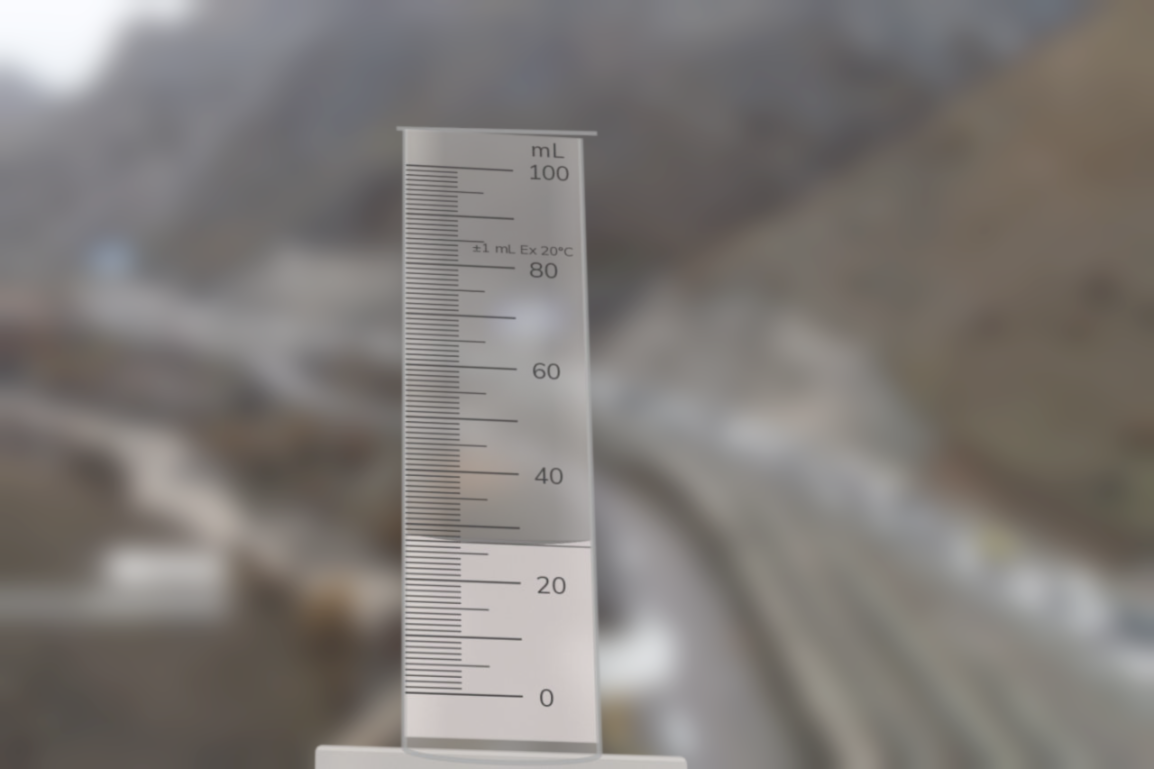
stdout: mL 27
